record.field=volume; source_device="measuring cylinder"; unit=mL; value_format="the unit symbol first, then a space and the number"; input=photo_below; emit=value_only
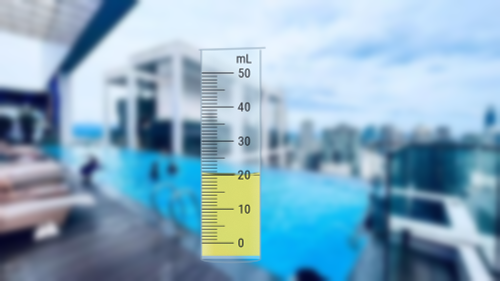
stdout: mL 20
